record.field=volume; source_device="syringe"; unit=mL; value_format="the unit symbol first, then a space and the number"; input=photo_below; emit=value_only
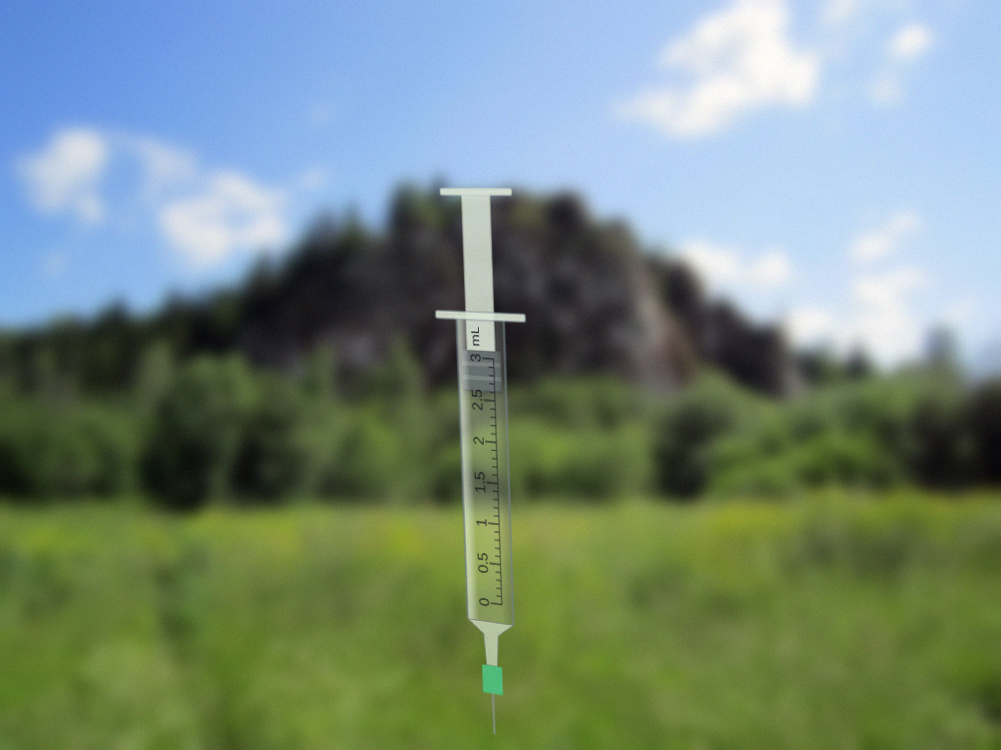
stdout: mL 2.6
